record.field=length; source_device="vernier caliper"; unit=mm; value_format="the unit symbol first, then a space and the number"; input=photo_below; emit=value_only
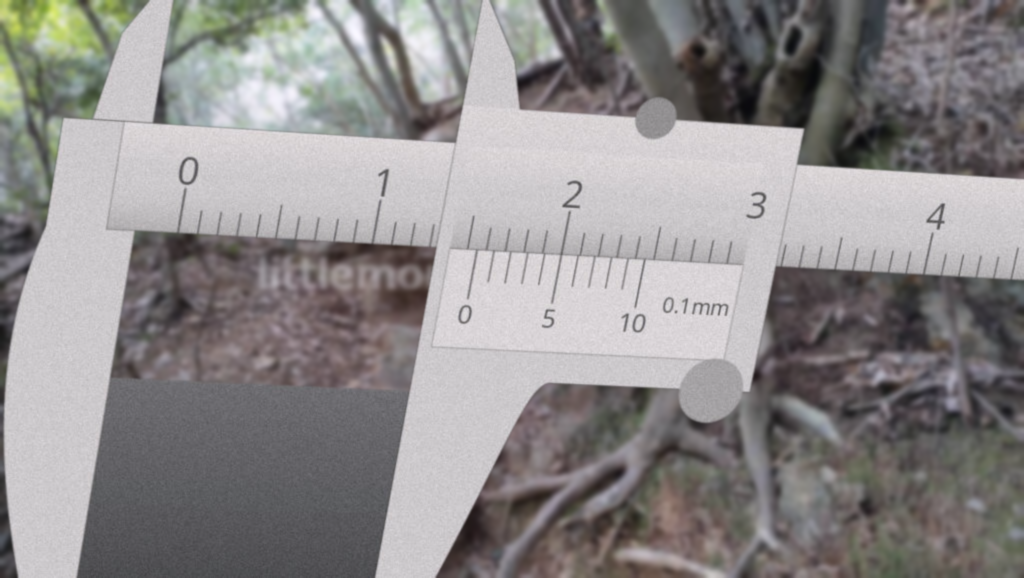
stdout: mm 15.5
